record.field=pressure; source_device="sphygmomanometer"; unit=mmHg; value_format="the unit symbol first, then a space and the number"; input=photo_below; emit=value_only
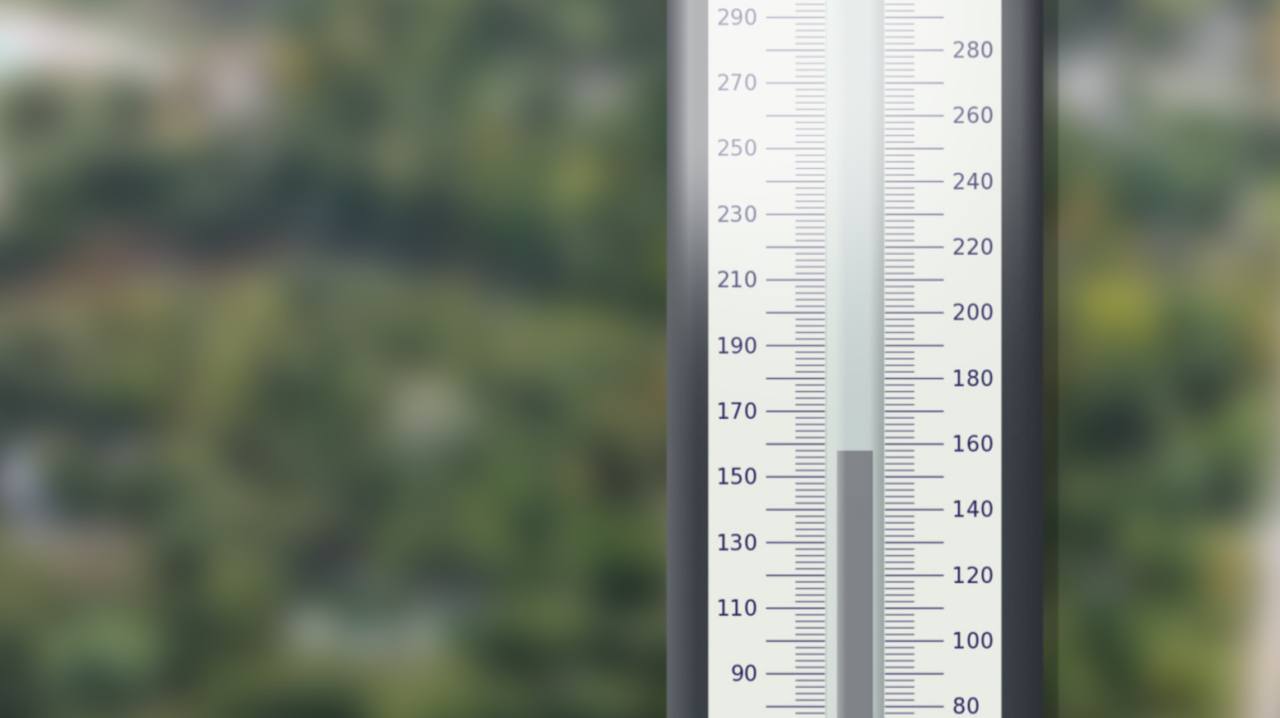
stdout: mmHg 158
